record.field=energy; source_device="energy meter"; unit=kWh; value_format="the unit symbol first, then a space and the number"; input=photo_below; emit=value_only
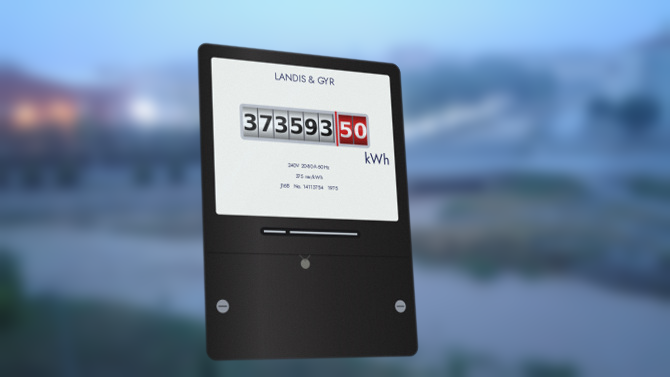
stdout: kWh 373593.50
